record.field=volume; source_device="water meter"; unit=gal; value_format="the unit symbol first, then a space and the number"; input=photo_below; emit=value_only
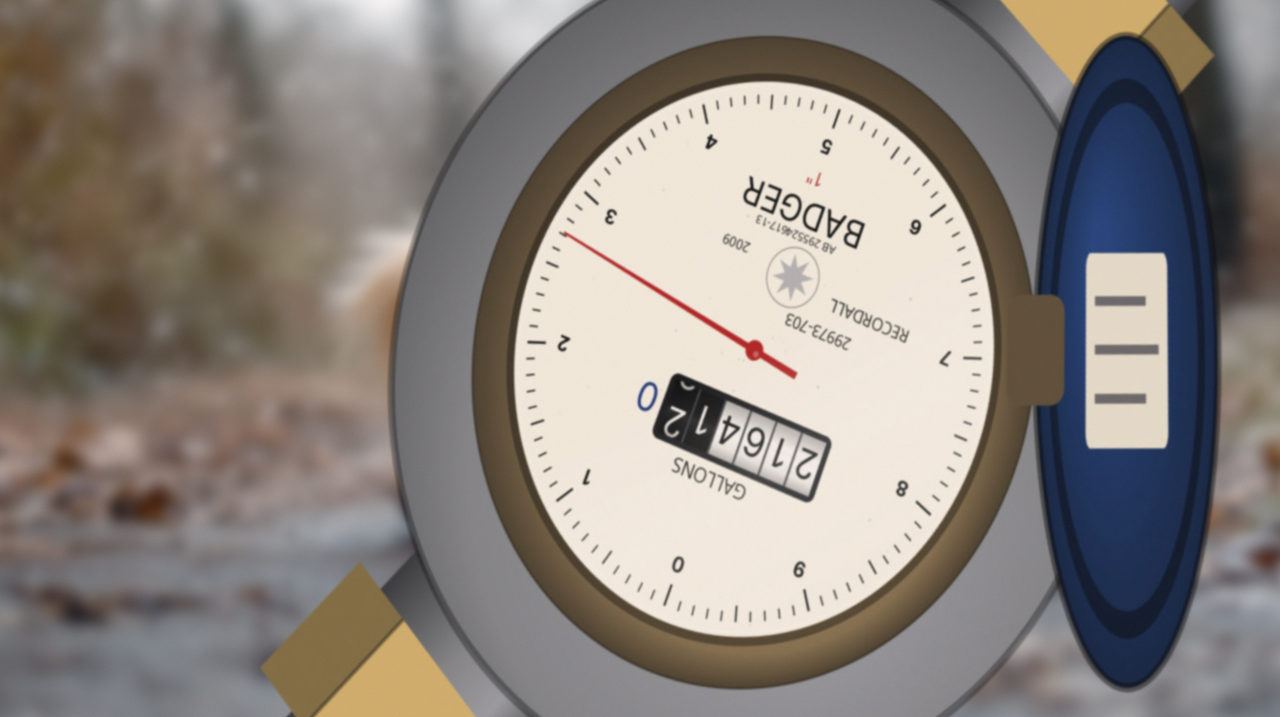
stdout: gal 2164122.7
